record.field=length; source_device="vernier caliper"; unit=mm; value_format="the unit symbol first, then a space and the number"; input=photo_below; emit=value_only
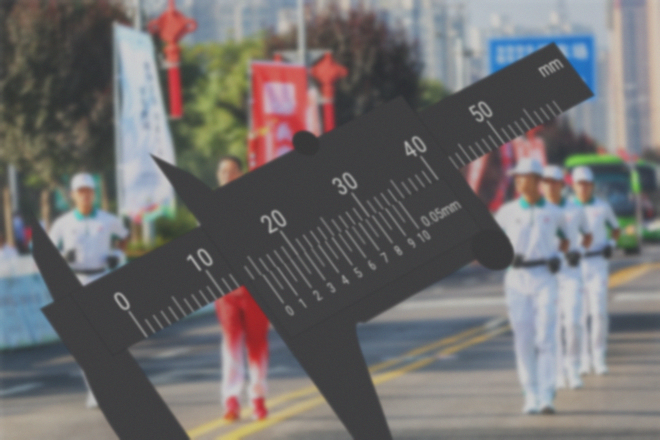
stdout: mm 15.2
